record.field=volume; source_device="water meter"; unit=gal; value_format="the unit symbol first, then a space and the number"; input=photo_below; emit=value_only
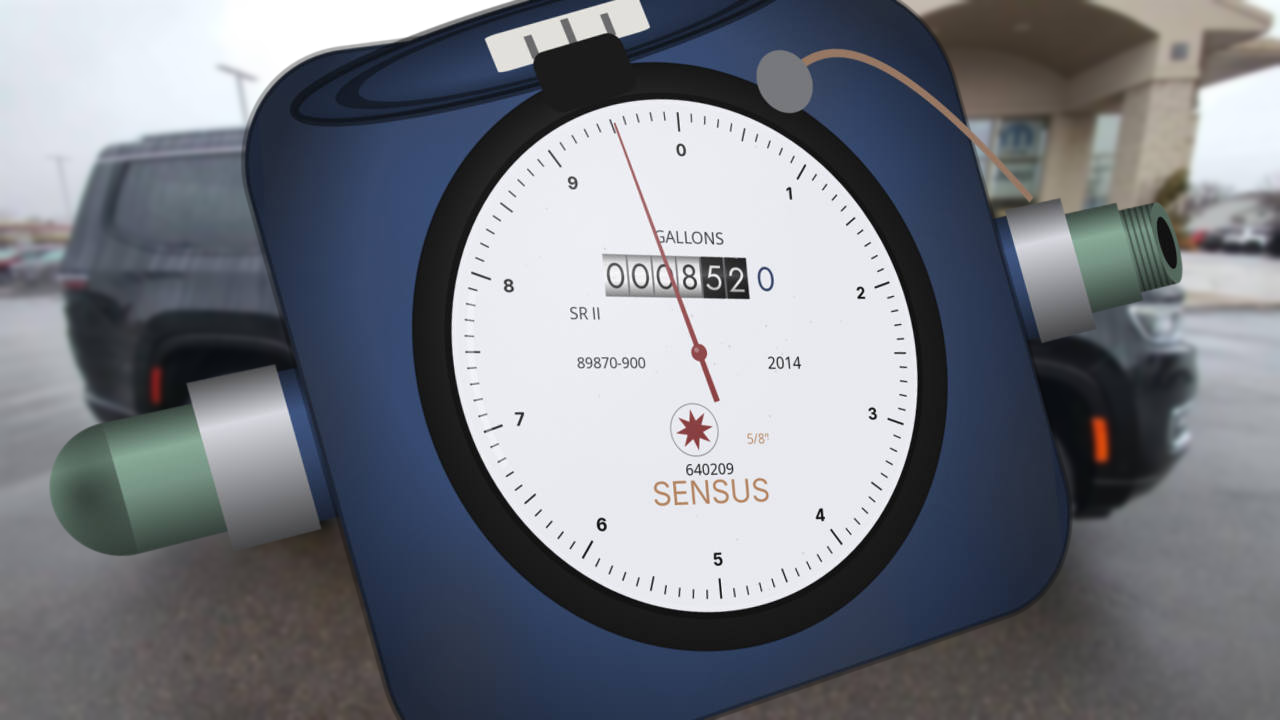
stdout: gal 8519.5
